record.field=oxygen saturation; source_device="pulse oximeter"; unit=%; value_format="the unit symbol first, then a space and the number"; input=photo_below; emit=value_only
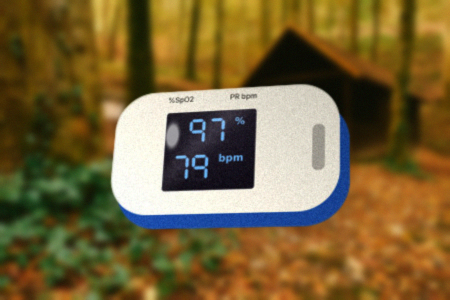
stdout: % 97
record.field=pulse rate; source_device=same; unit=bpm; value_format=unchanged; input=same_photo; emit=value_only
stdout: bpm 79
